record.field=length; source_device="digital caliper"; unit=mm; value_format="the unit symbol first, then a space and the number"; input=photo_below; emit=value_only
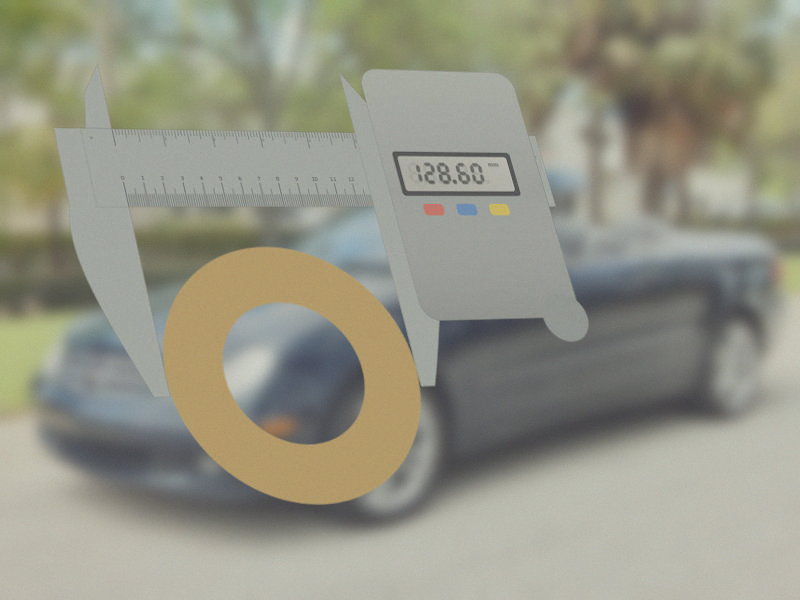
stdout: mm 128.60
